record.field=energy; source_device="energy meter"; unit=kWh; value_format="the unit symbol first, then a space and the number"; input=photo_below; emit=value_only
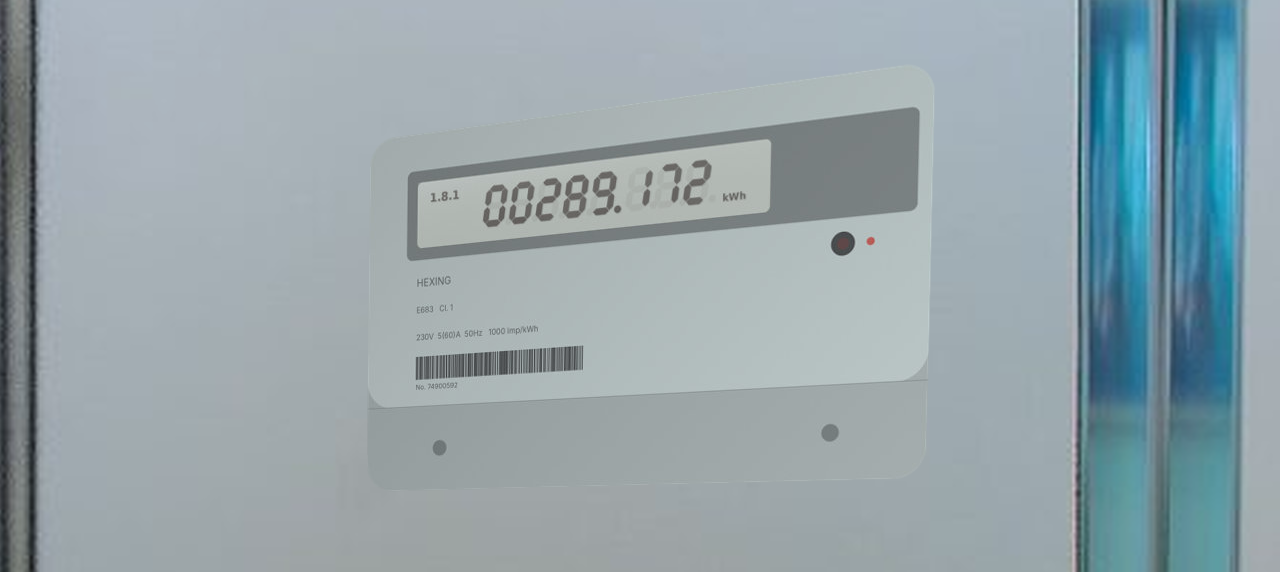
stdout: kWh 289.172
